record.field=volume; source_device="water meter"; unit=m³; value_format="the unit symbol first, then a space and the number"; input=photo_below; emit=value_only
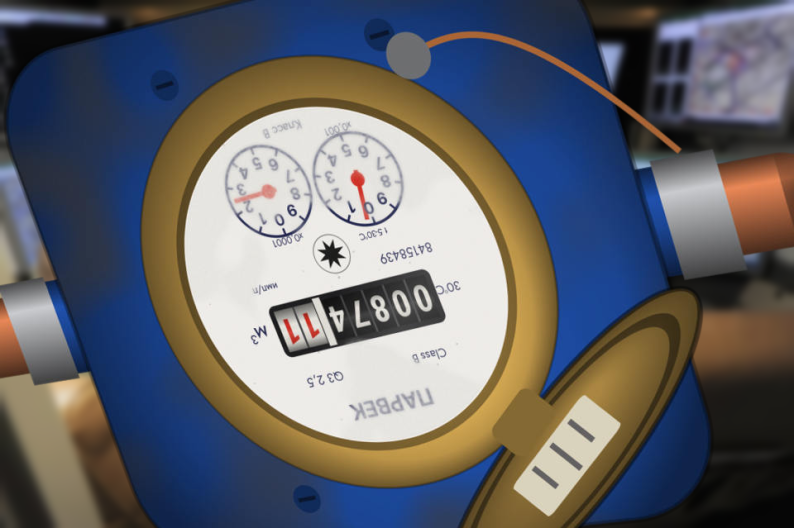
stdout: m³ 874.1102
